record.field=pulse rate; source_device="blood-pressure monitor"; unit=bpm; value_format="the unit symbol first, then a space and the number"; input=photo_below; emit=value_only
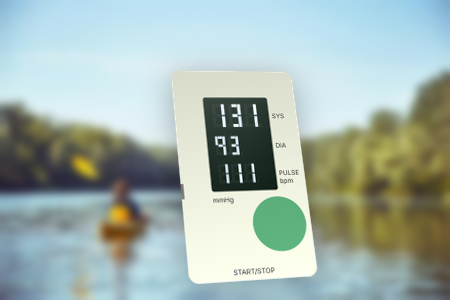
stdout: bpm 111
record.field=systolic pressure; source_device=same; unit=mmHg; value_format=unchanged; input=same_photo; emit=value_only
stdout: mmHg 131
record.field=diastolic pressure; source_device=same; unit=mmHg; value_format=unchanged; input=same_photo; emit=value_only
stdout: mmHg 93
